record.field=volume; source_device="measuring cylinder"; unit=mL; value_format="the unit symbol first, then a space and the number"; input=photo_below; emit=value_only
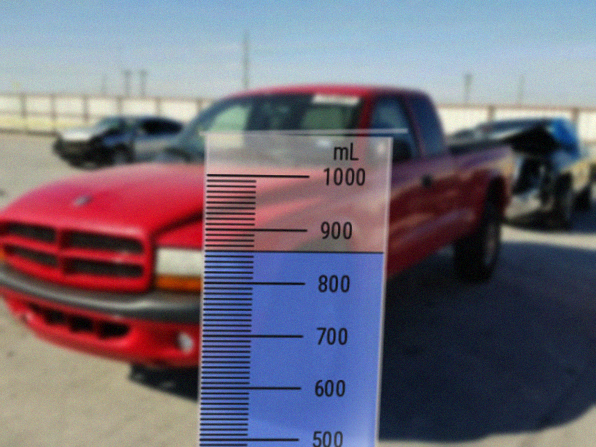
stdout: mL 860
